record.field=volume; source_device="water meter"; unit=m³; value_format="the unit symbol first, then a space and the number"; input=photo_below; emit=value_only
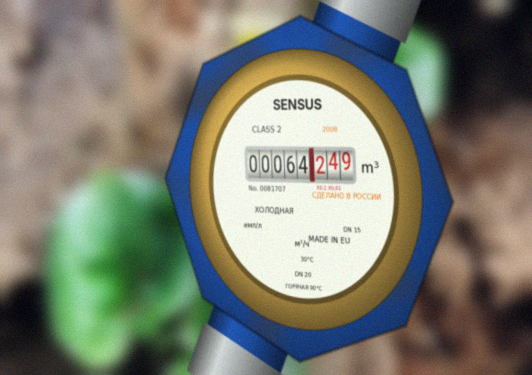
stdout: m³ 64.249
